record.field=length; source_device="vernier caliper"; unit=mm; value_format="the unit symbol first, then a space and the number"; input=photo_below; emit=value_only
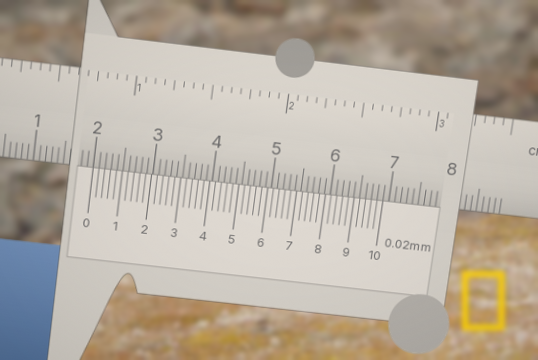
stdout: mm 20.0
